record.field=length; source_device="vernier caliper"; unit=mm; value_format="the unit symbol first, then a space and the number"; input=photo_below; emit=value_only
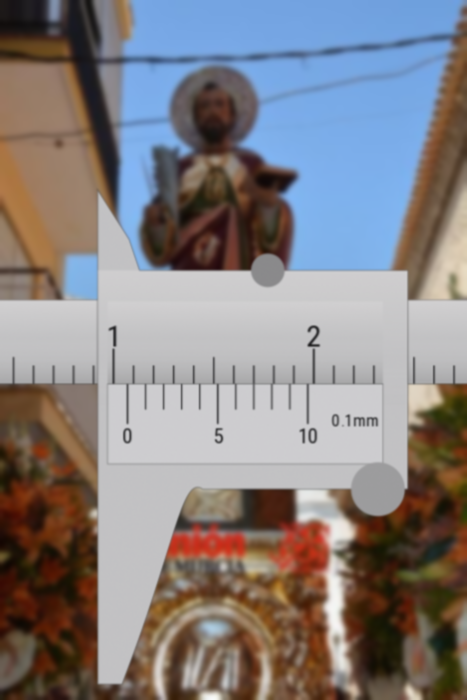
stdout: mm 10.7
